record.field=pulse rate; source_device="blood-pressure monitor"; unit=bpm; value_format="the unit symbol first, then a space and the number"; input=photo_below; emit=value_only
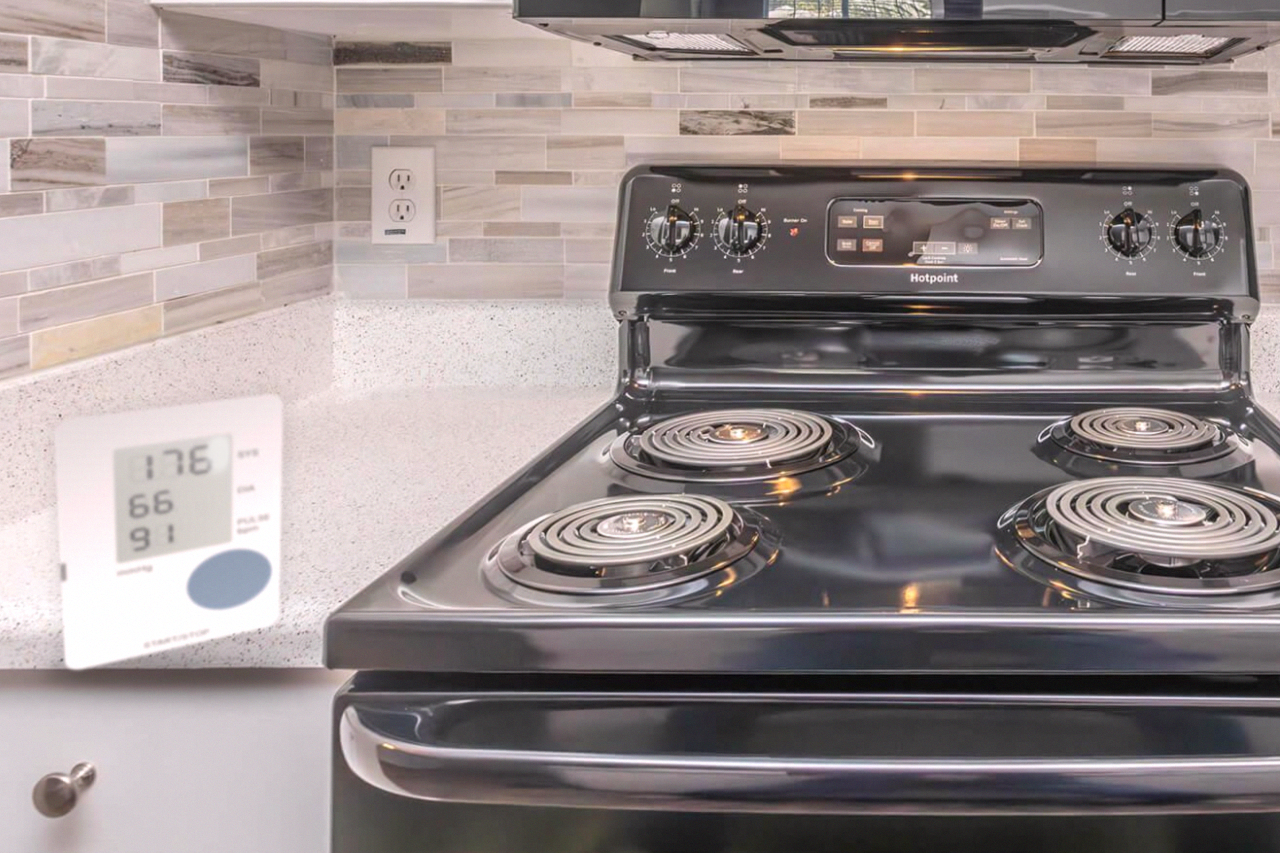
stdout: bpm 91
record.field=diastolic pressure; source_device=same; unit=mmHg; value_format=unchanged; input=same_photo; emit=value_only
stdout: mmHg 66
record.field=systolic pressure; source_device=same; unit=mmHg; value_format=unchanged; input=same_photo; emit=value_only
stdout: mmHg 176
